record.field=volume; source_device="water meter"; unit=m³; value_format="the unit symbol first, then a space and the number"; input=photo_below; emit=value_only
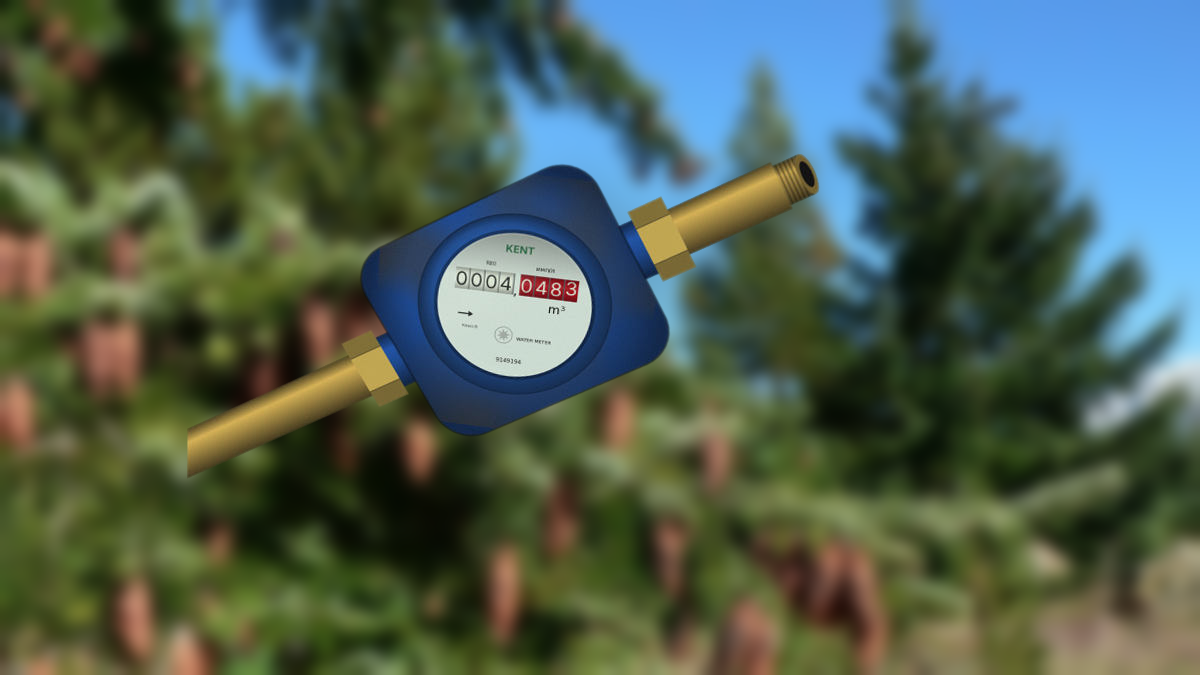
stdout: m³ 4.0483
